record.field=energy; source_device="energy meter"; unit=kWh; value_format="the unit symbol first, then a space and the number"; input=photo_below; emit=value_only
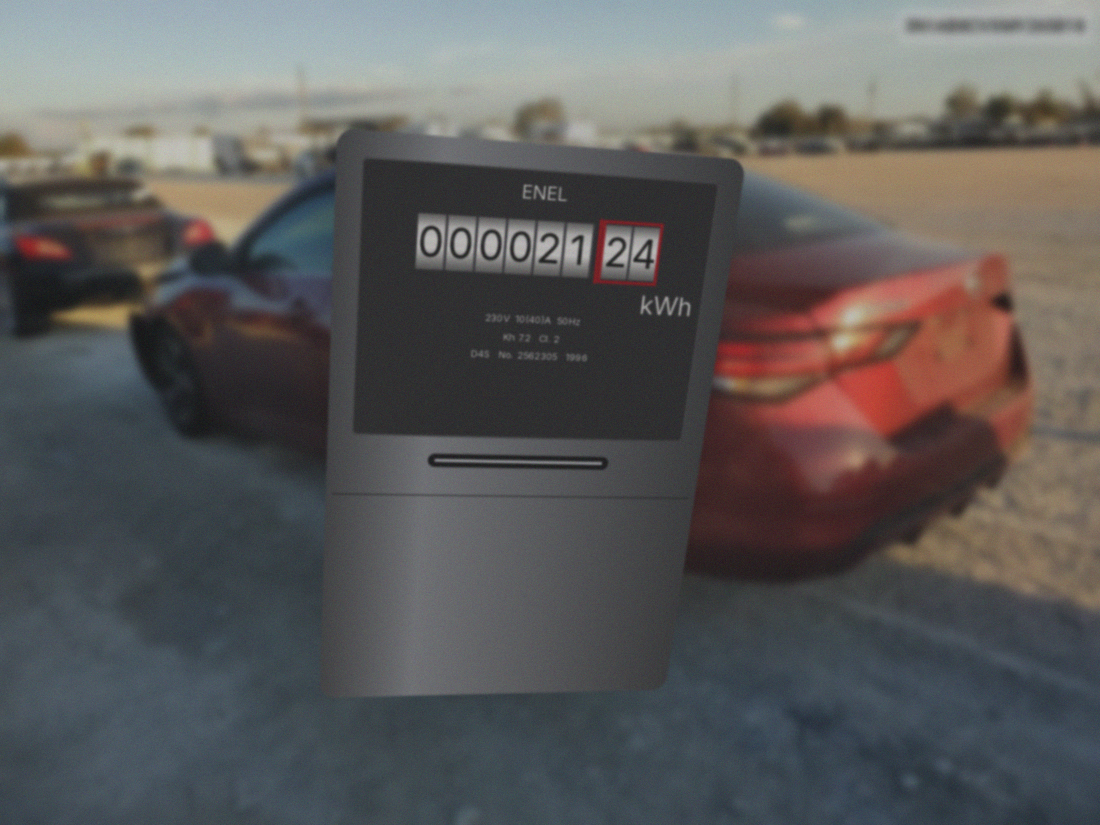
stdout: kWh 21.24
